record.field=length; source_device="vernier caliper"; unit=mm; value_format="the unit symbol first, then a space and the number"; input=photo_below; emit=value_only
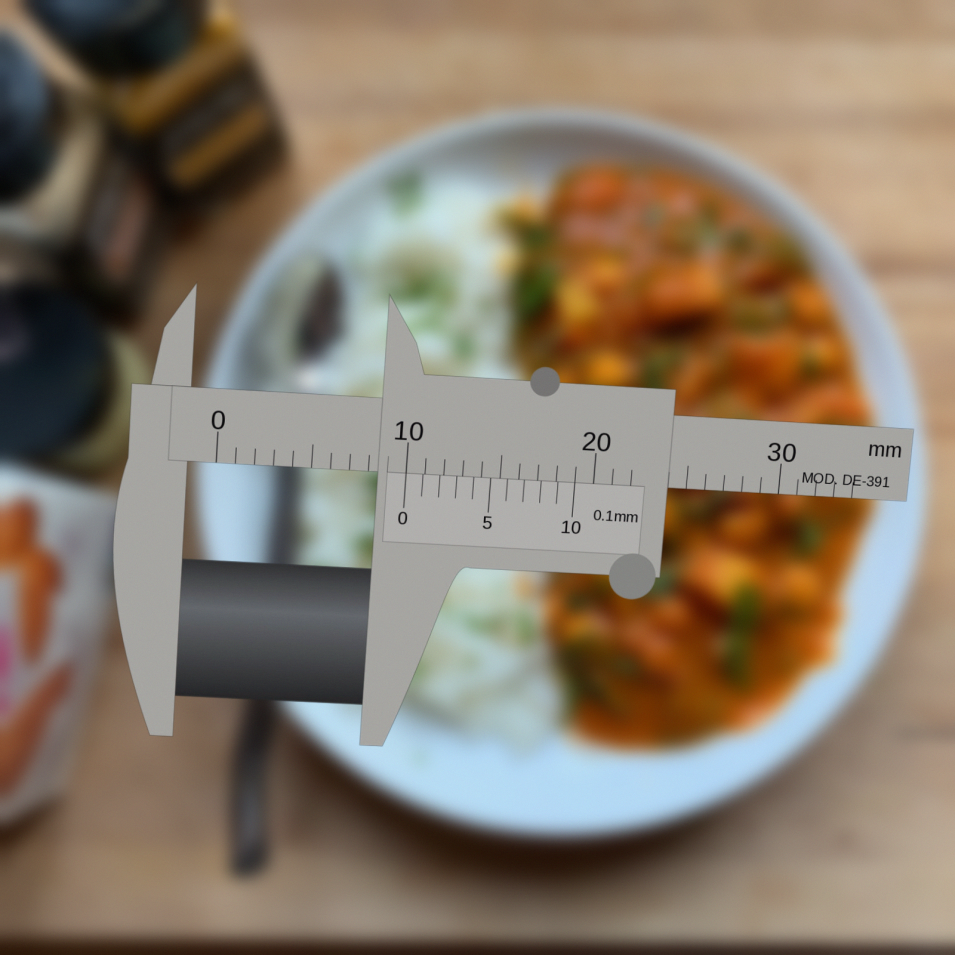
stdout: mm 10.0
